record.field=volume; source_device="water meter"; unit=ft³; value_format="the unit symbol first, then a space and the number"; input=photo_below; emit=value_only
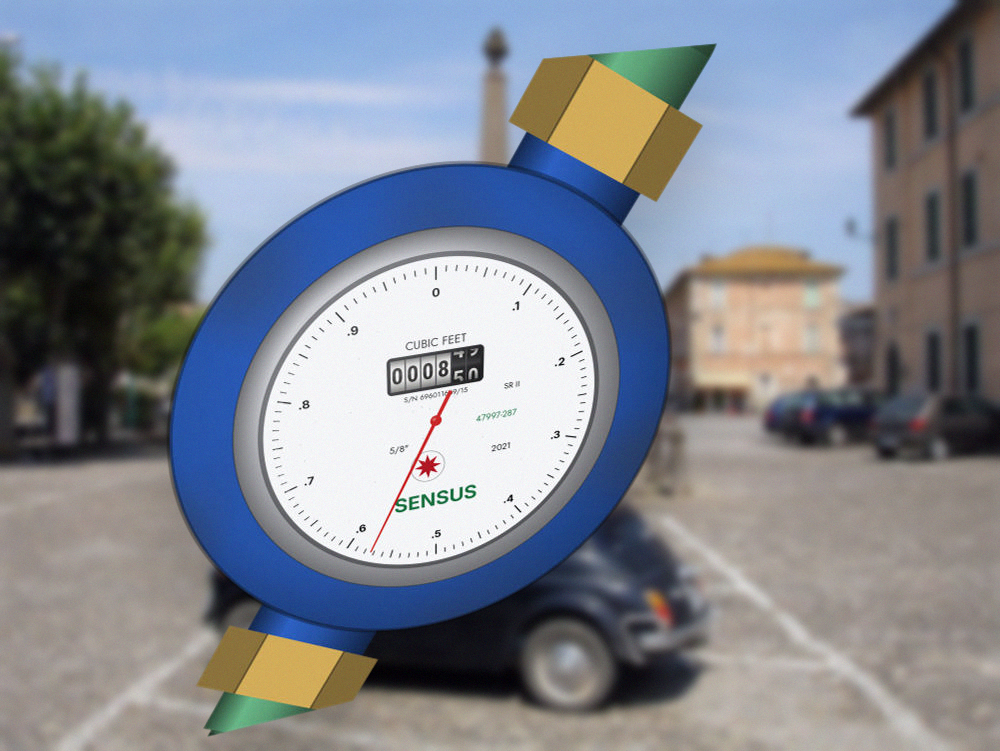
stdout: ft³ 849.57
